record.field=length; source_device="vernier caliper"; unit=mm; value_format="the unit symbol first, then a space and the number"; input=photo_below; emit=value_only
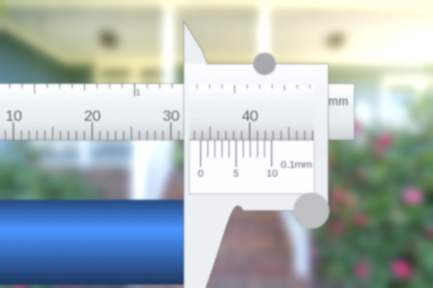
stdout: mm 33.8
